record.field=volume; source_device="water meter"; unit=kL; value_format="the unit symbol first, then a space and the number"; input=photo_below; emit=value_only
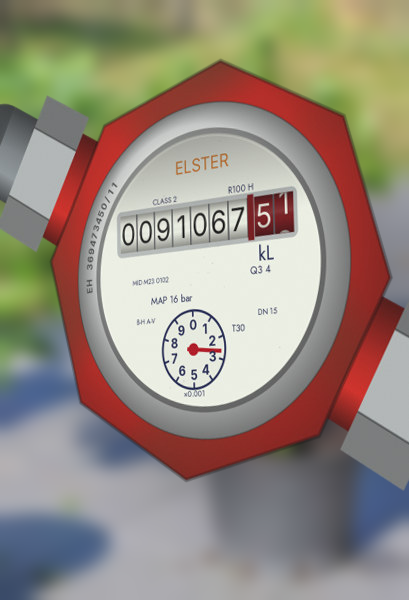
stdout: kL 91067.512
